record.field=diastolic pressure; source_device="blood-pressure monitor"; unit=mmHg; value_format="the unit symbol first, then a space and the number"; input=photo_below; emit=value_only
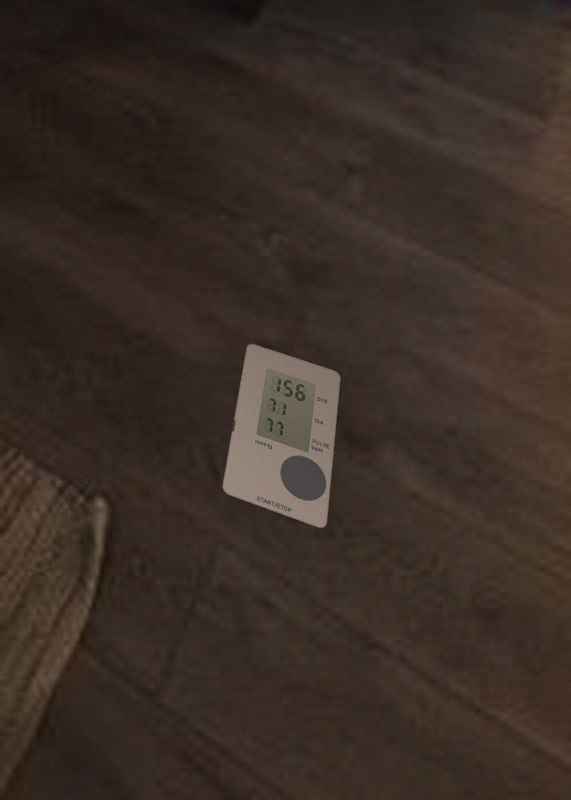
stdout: mmHg 71
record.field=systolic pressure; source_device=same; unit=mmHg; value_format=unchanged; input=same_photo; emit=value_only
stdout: mmHg 156
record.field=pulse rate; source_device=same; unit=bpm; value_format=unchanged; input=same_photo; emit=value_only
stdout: bpm 77
